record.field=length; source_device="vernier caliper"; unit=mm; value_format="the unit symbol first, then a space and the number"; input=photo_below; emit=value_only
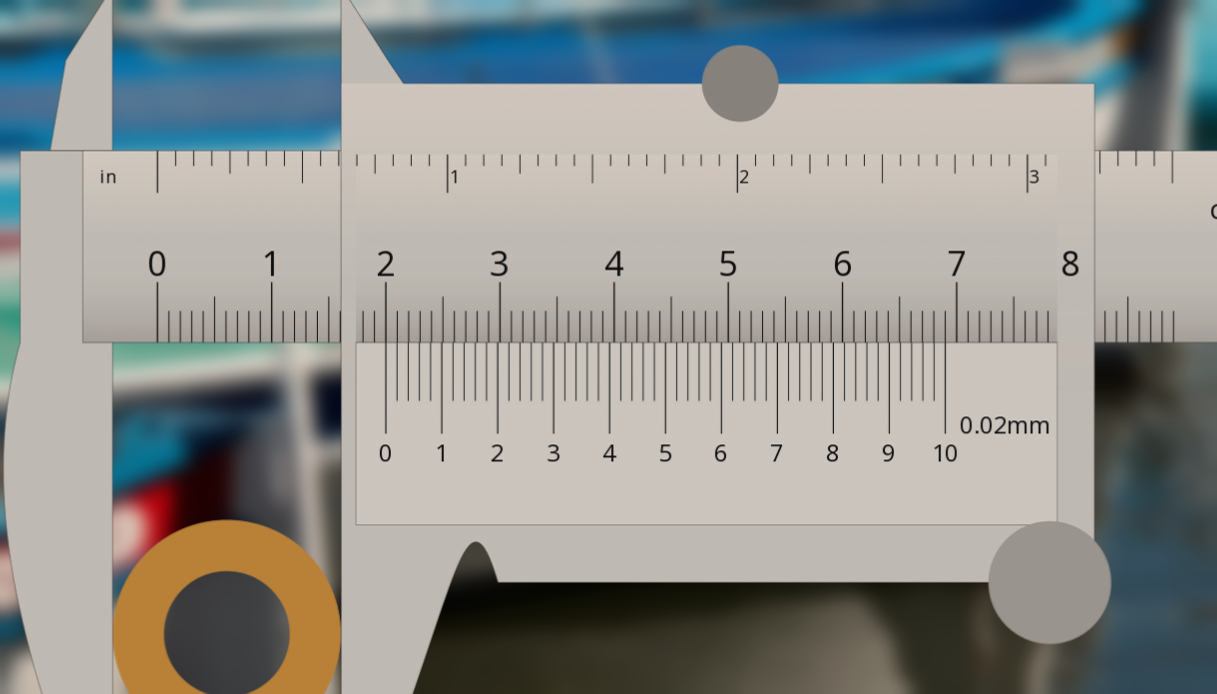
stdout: mm 20.0
